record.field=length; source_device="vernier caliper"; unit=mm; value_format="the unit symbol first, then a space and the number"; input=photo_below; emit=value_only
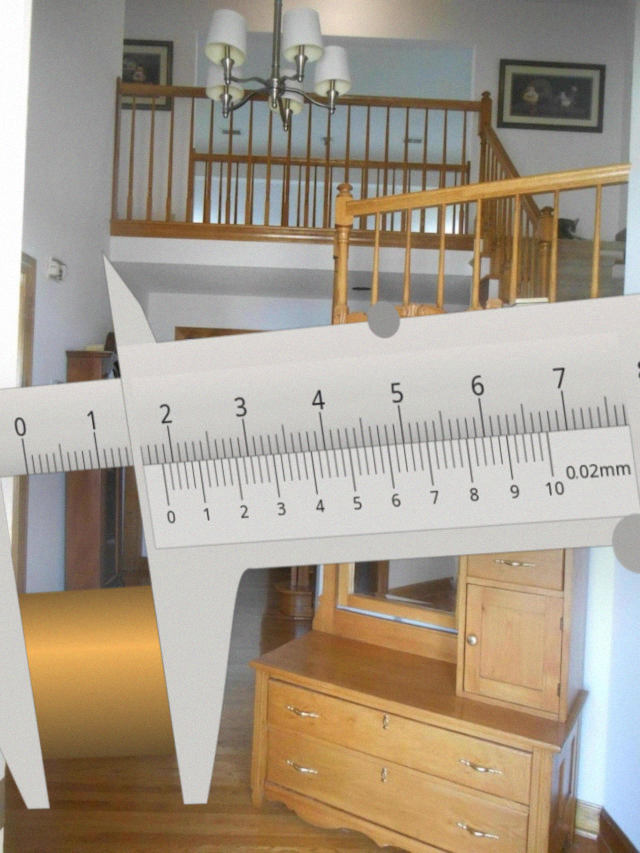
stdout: mm 18.6
